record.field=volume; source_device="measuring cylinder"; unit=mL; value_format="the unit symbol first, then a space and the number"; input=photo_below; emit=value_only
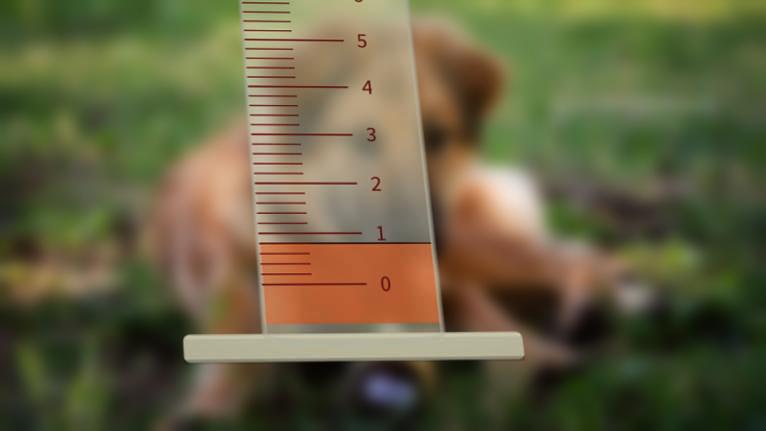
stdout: mL 0.8
